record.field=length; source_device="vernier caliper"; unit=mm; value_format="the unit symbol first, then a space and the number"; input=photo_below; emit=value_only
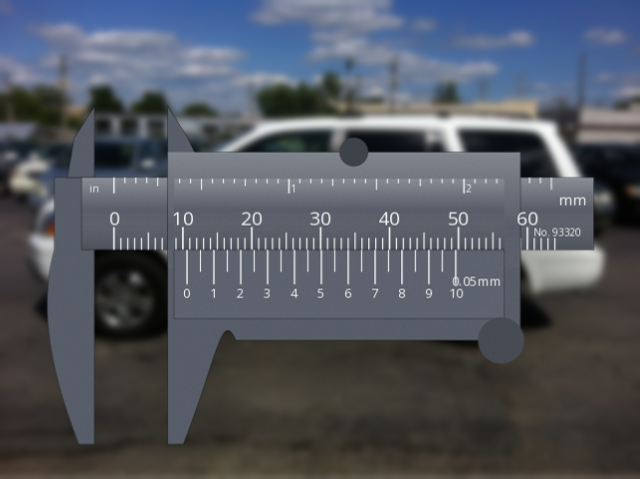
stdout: mm 10.6
